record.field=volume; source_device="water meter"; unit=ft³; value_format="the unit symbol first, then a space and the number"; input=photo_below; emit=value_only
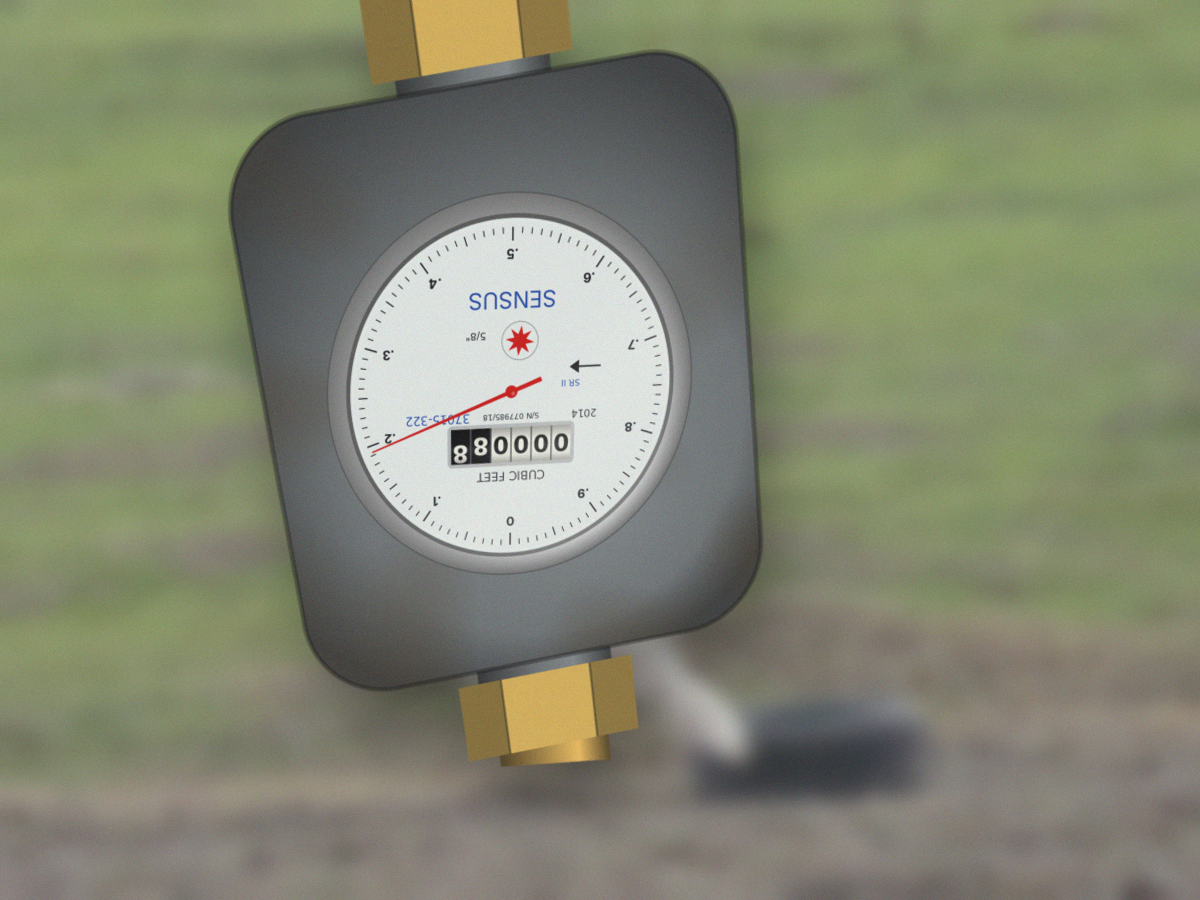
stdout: ft³ 88.19
